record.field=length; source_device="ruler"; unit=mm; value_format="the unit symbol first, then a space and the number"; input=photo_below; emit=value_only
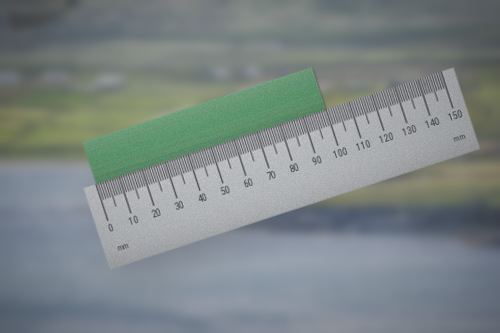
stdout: mm 100
